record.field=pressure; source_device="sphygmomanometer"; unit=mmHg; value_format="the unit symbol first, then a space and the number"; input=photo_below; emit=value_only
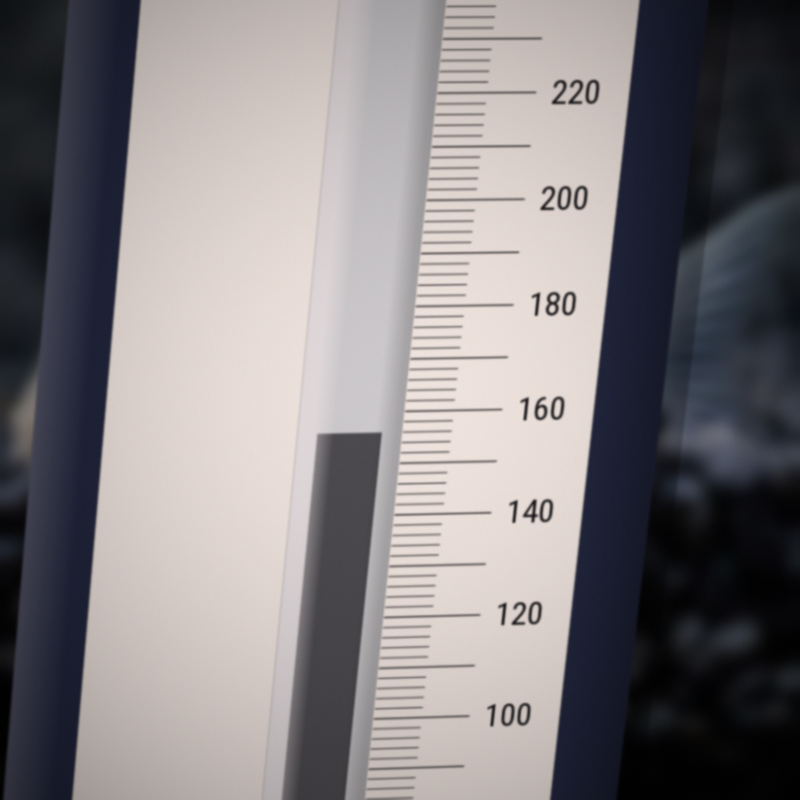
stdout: mmHg 156
